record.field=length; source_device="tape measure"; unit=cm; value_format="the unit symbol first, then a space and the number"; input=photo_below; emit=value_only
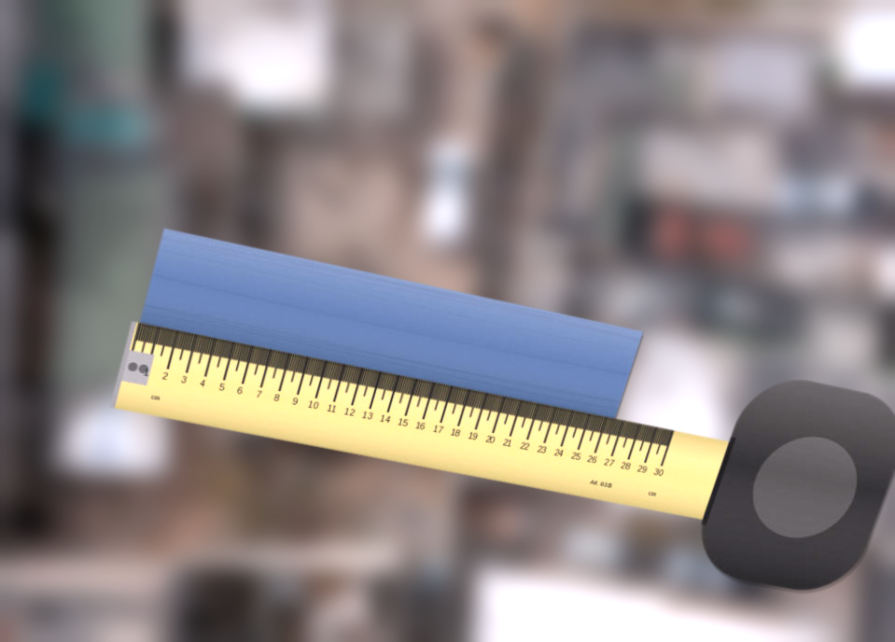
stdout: cm 26.5
